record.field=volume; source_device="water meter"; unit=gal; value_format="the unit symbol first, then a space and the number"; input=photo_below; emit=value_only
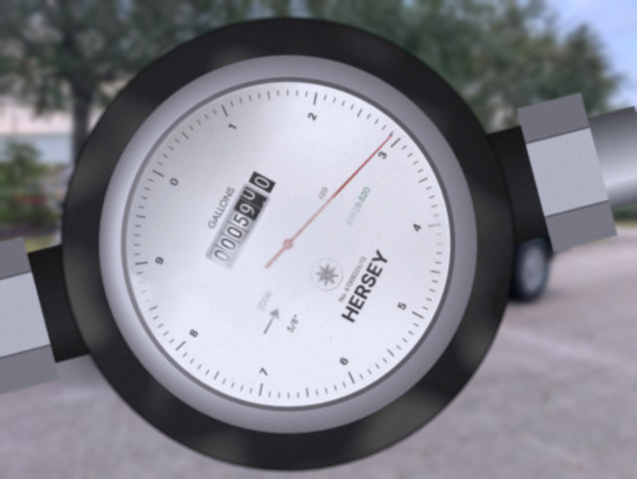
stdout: gal 5902.9
